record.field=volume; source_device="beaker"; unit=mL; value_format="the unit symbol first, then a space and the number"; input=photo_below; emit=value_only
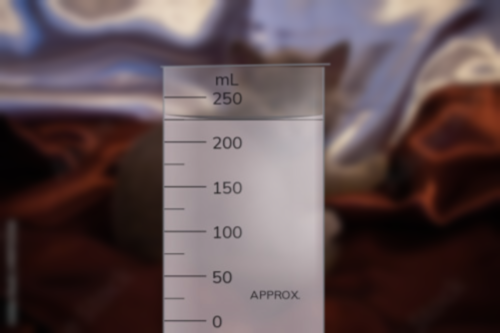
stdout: mL 225
